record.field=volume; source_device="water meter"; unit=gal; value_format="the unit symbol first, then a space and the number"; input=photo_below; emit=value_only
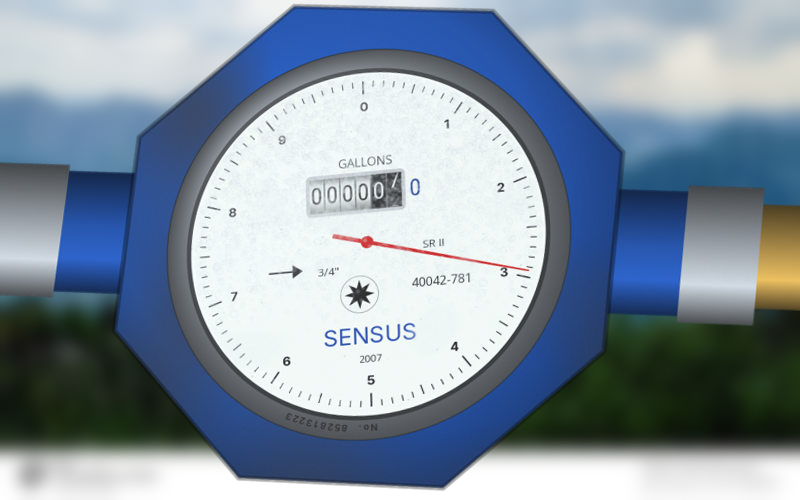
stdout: gal 72.9
